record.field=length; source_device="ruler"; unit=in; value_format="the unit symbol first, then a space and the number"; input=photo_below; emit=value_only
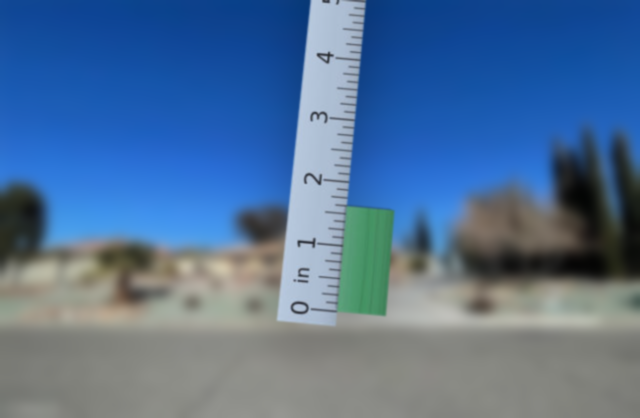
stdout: in 1.625
